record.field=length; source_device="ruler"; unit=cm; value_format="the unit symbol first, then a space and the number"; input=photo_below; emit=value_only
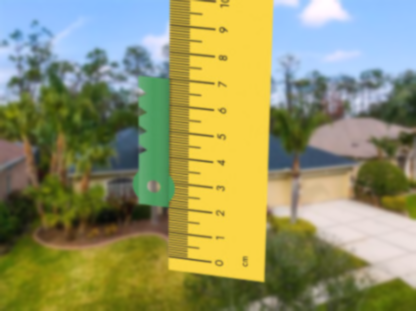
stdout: cm 5
